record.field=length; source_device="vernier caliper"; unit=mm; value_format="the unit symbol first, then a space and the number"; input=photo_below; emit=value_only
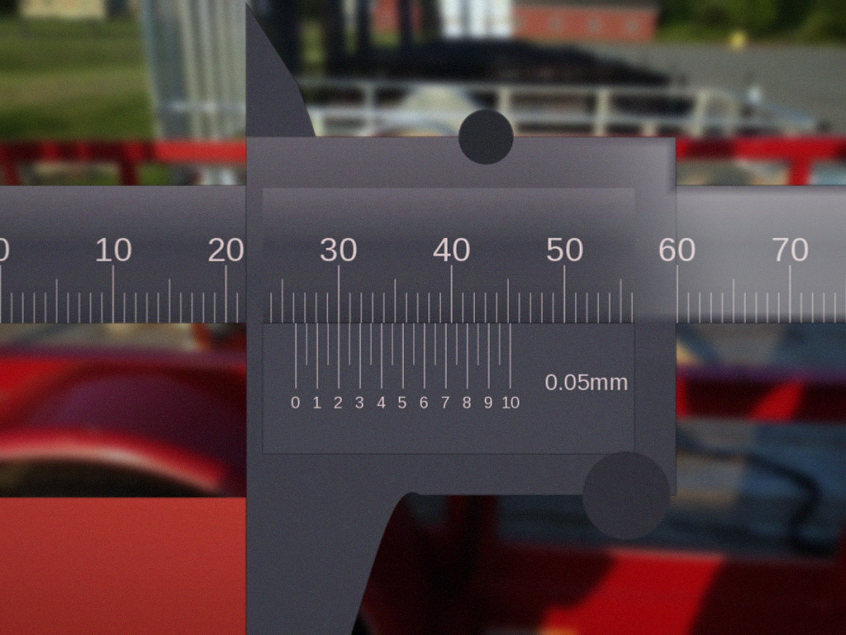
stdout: mm 26.2
